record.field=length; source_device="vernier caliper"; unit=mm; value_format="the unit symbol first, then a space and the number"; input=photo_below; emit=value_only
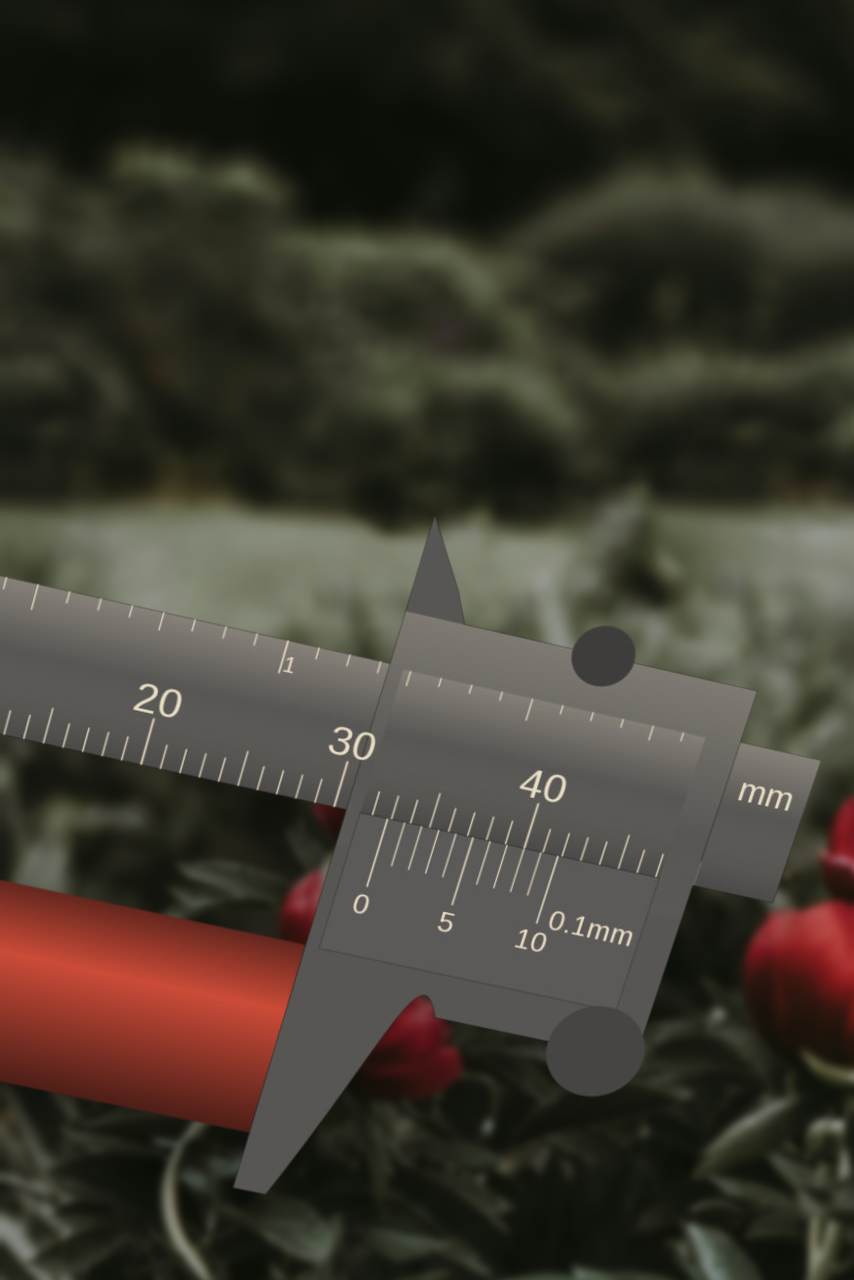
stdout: mm 32.8
